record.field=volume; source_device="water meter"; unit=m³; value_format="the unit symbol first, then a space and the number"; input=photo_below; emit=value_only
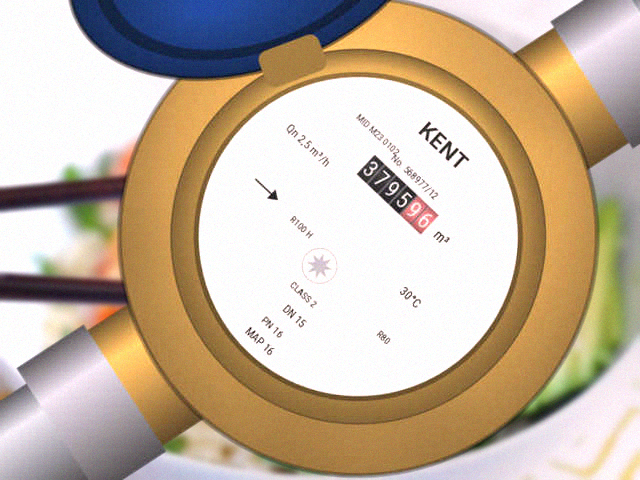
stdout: m³ 3795.96
